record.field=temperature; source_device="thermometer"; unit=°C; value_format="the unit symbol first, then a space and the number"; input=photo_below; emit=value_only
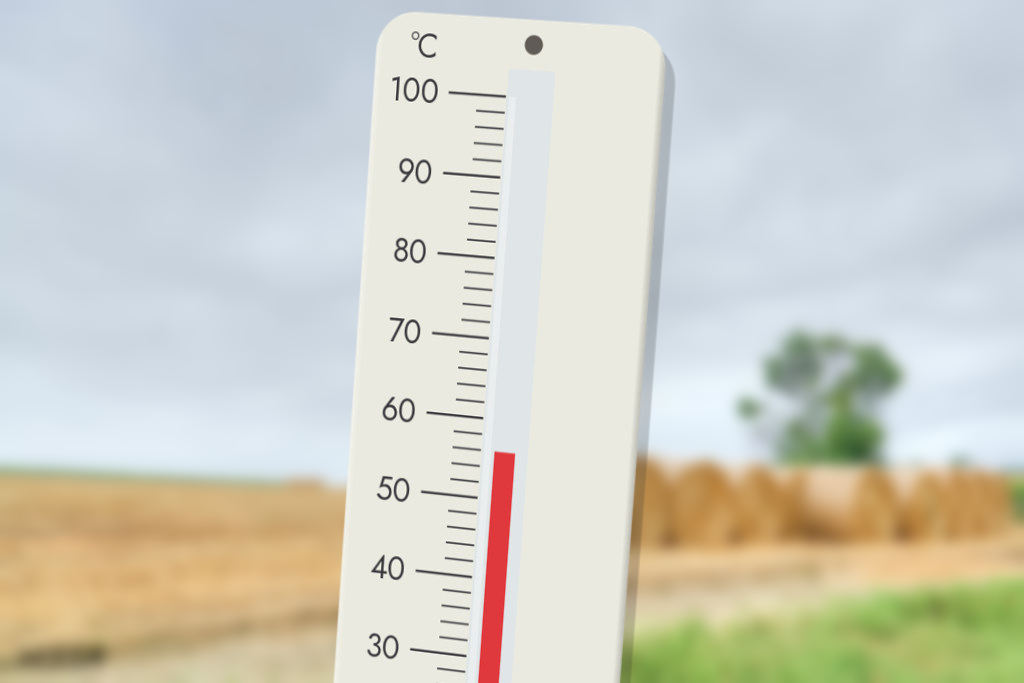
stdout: °C 56
